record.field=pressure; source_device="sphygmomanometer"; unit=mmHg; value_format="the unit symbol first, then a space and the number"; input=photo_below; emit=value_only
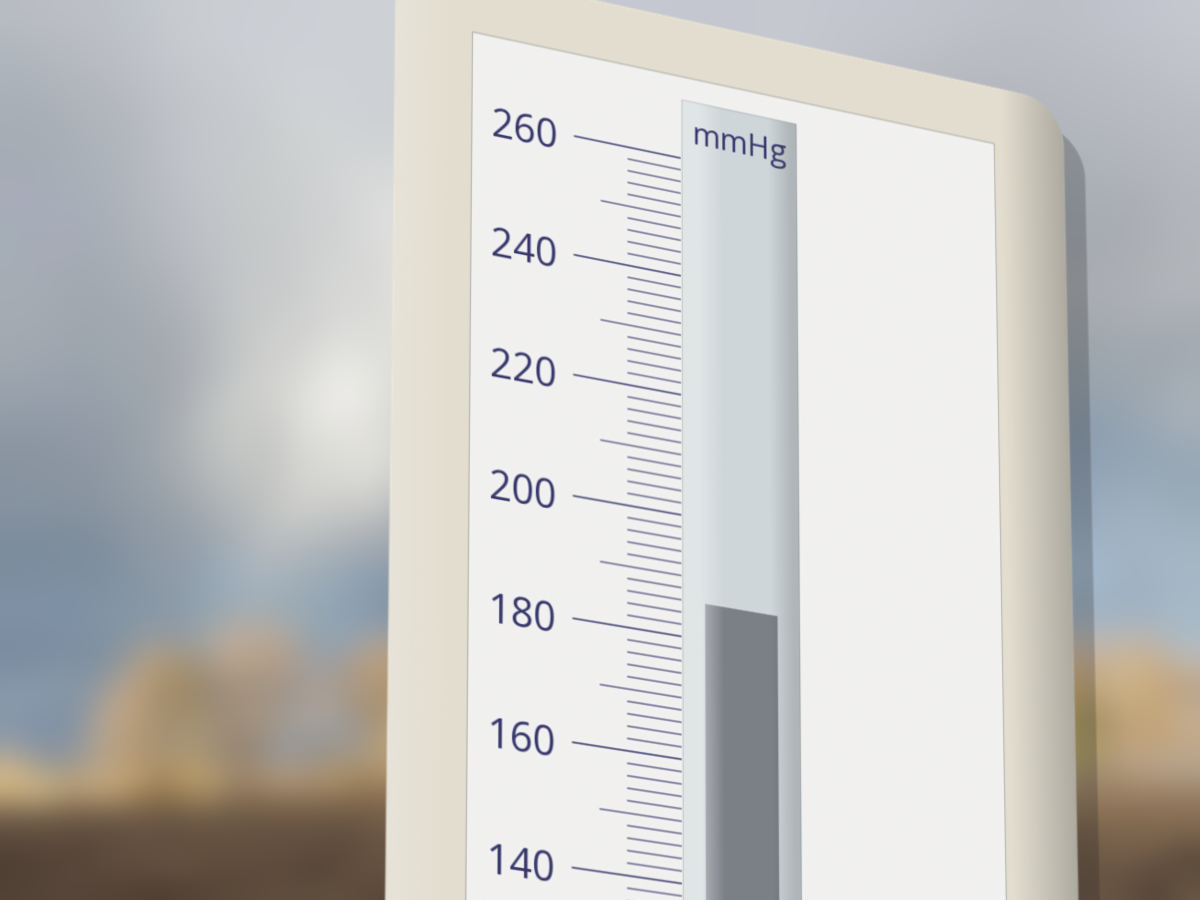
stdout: mmHg 186
